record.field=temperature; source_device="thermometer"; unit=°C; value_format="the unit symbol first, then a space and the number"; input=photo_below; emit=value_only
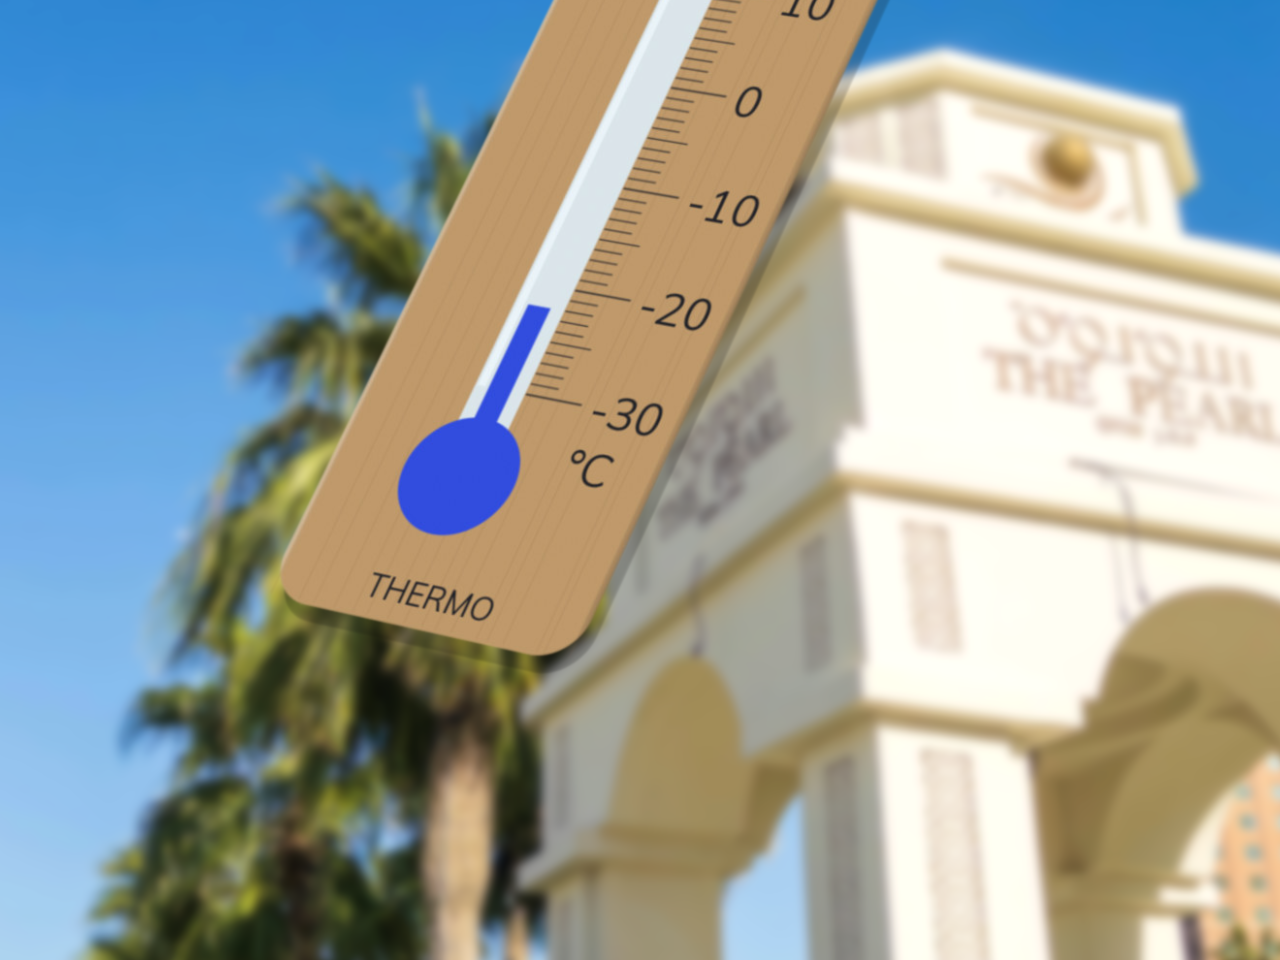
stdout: °C -22
